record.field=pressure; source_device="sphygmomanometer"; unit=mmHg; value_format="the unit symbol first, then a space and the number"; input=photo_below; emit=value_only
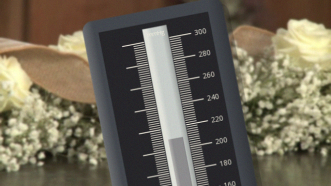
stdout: mmHg 210
